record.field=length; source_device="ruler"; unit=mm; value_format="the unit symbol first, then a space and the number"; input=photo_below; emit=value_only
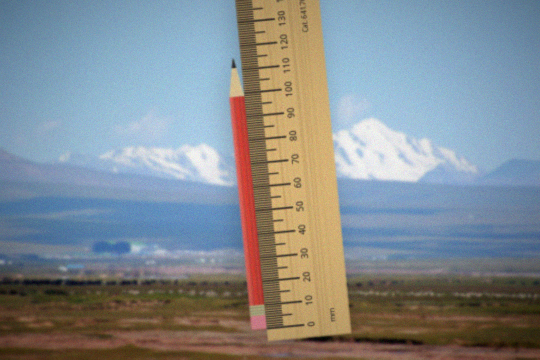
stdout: mm 115
